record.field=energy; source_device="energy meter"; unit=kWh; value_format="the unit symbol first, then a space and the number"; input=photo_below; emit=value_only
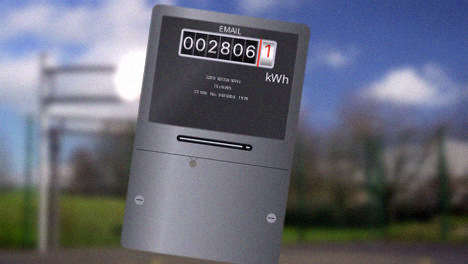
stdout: kWh 2806.1
